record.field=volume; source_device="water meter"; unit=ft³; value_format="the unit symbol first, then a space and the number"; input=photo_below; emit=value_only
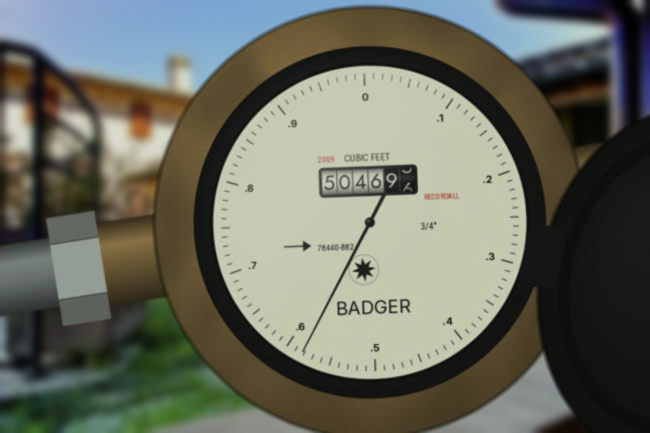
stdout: ft³ 504695.58
